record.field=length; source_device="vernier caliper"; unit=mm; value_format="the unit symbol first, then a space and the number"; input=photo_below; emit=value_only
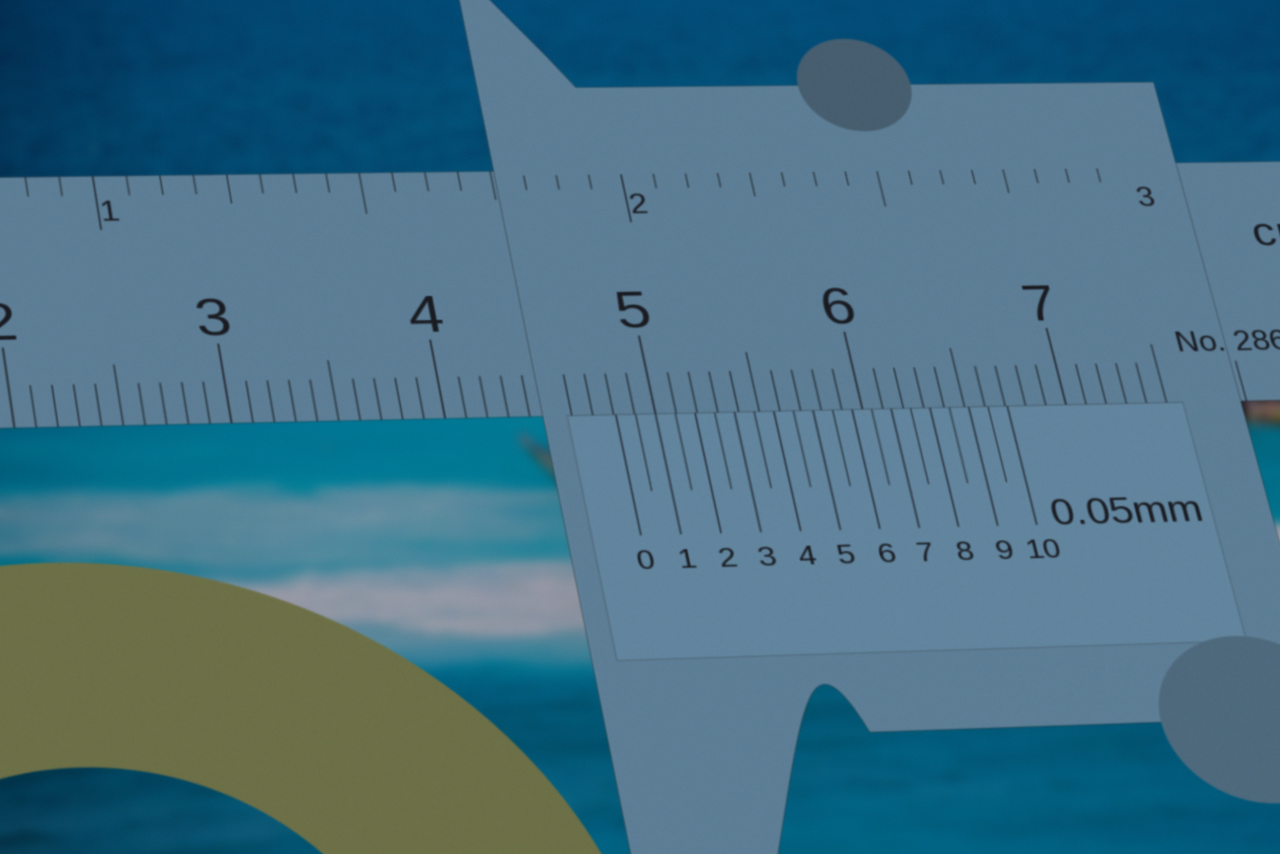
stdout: mm 48.1
